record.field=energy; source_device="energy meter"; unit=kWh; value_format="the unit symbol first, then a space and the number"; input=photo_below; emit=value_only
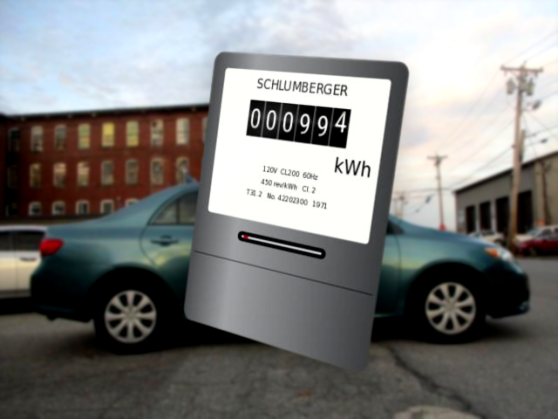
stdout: kWh 994
